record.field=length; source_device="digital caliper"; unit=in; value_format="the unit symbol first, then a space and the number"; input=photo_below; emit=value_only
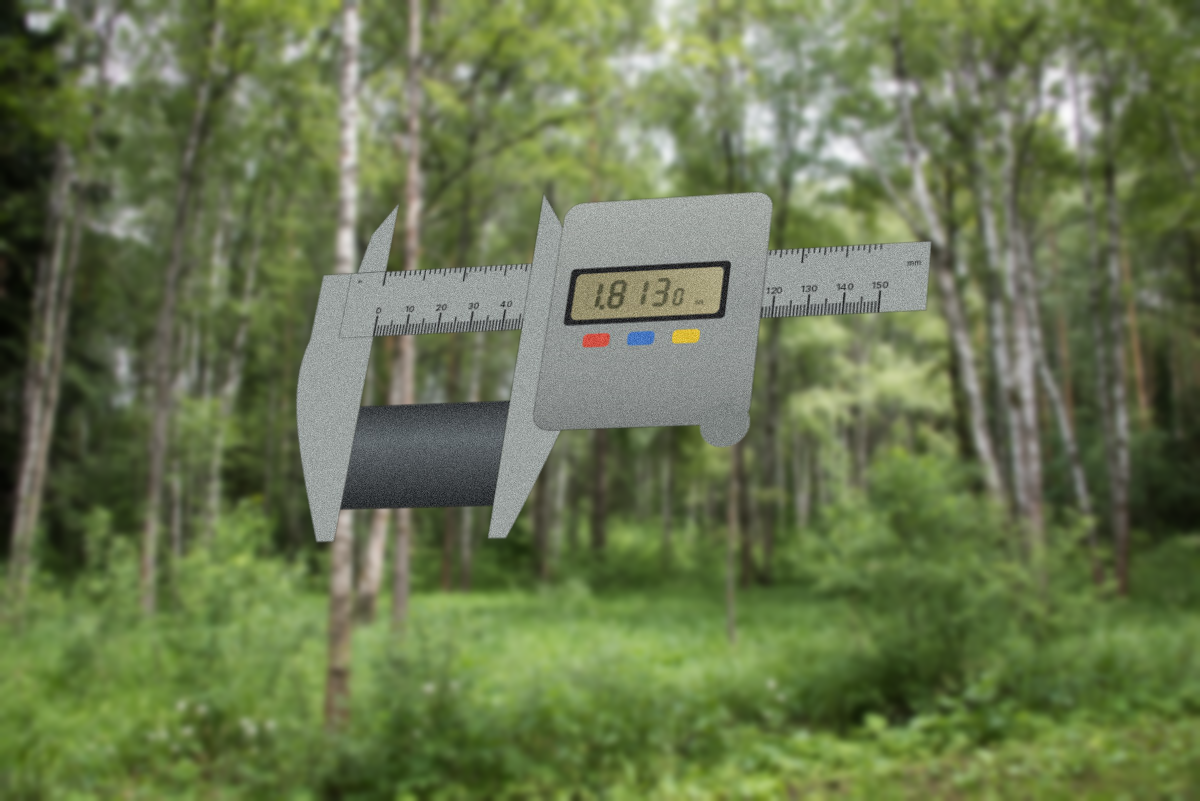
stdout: in 1.8130
